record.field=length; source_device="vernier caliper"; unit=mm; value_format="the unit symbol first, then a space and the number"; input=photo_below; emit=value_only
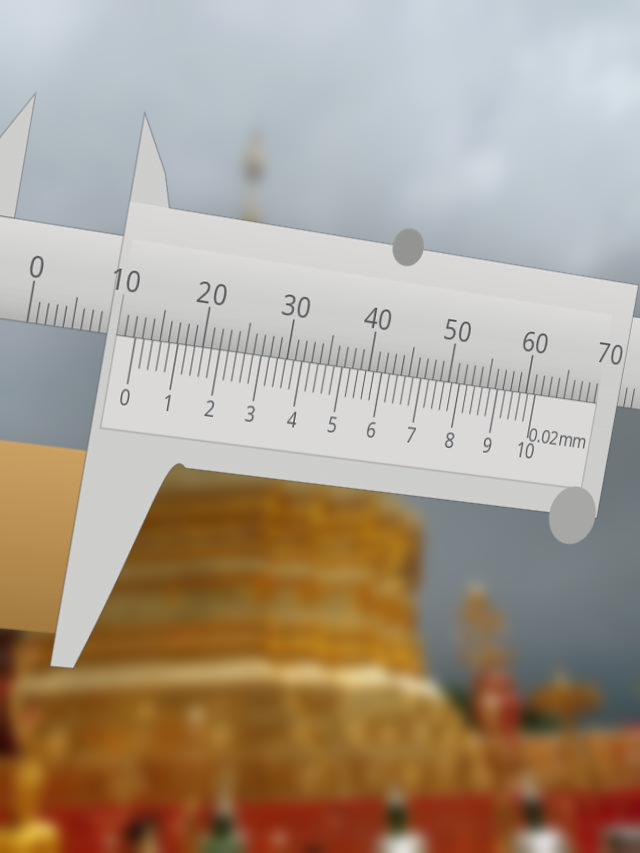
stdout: mm 12.2
